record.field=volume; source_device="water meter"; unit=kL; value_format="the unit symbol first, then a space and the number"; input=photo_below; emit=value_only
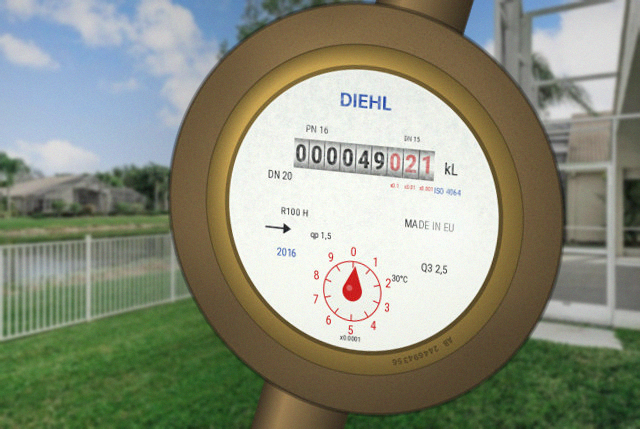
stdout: kL 49.0210
